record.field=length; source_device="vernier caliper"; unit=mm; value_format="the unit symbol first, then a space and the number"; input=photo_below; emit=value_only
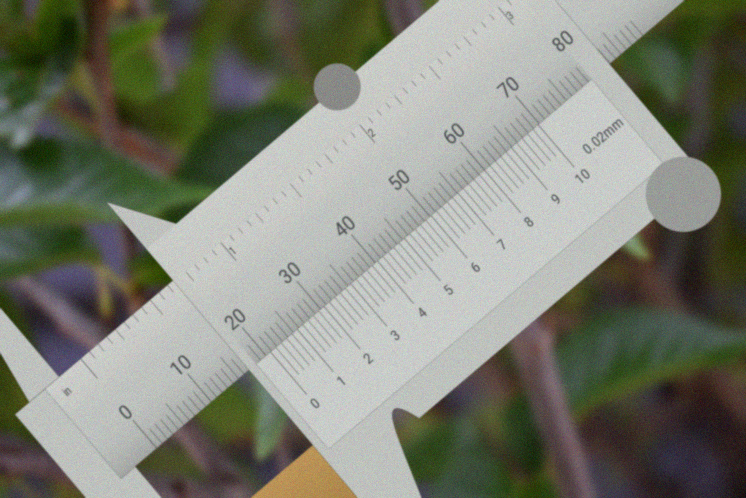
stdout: mm 20.8
